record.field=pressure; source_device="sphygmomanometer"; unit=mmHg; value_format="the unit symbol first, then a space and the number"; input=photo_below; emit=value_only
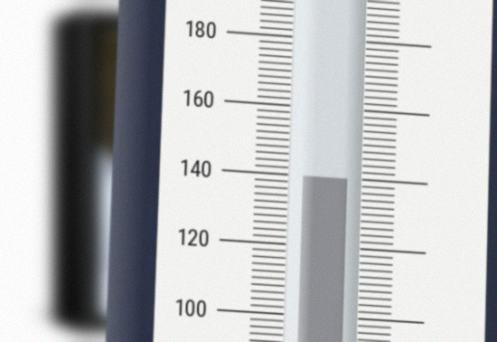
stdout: mmHg 140
